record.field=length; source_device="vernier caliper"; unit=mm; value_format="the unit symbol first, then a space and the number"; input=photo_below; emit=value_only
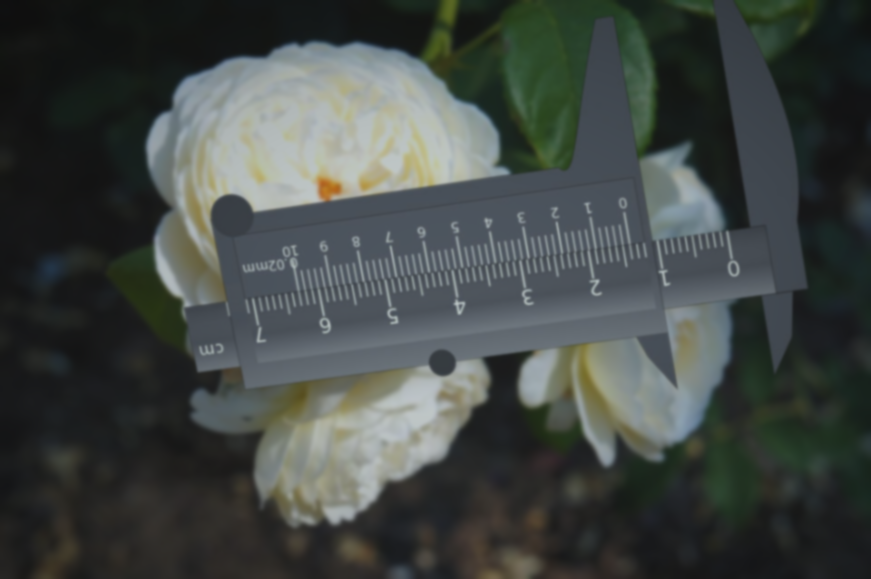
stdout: mm 14.0
